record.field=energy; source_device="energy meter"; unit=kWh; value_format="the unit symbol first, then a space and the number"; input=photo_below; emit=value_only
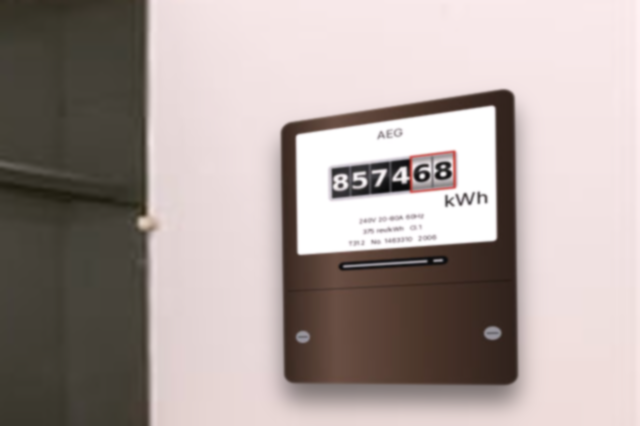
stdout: kWh 8574.68
